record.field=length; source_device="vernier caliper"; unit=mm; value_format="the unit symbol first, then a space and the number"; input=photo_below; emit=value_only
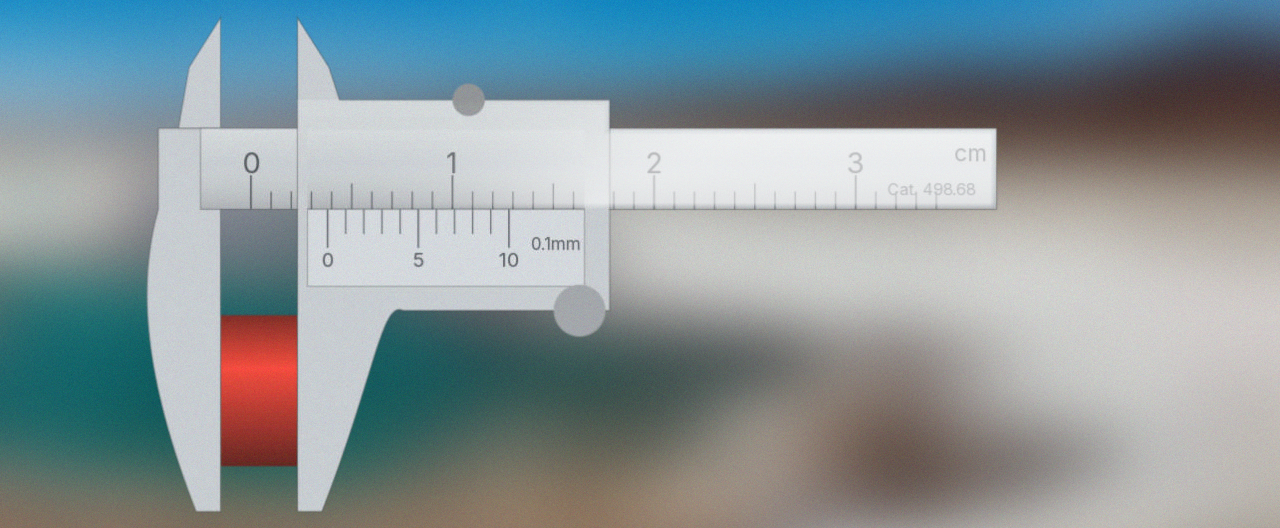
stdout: mm 3.8
